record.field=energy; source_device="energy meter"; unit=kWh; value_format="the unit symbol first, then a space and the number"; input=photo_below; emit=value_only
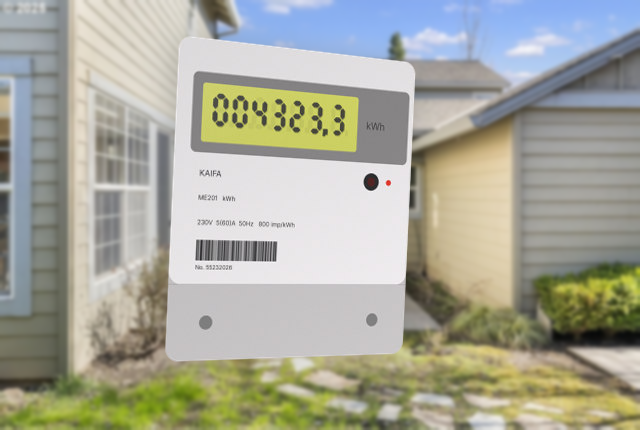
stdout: kWh 4323.3
